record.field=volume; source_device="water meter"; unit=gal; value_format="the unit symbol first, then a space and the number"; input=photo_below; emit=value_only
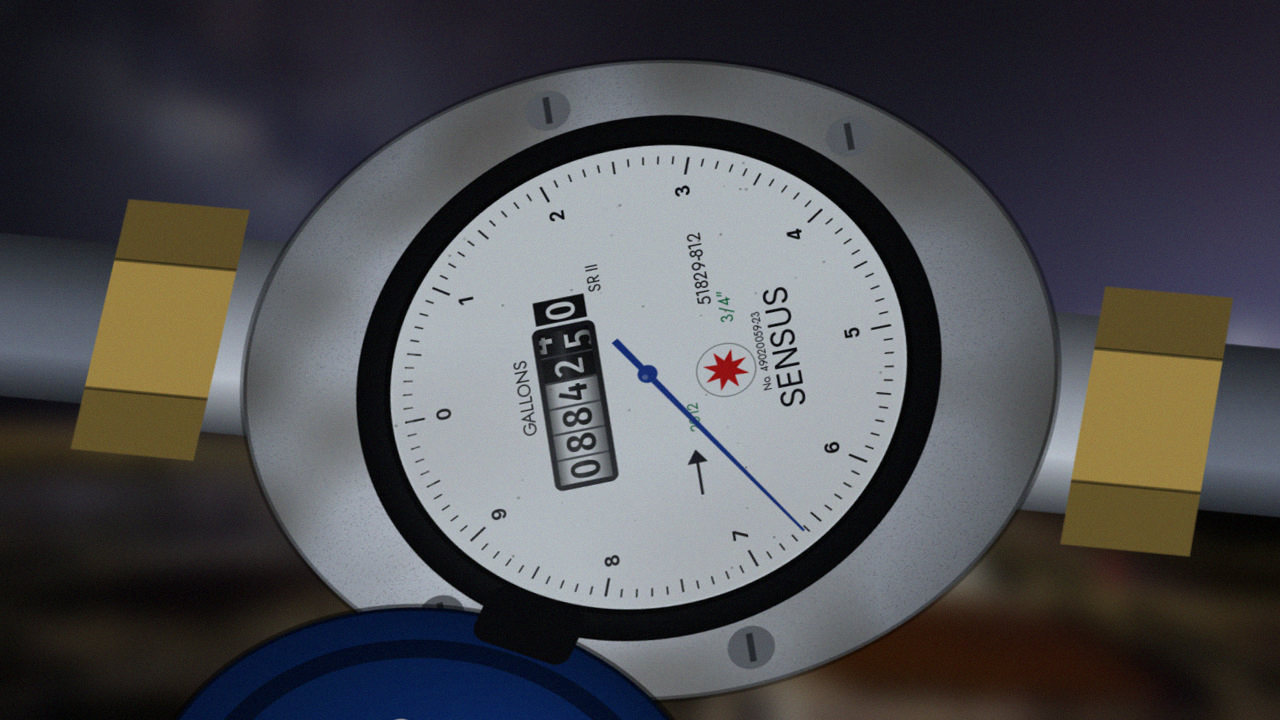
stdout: gal 884246.6
